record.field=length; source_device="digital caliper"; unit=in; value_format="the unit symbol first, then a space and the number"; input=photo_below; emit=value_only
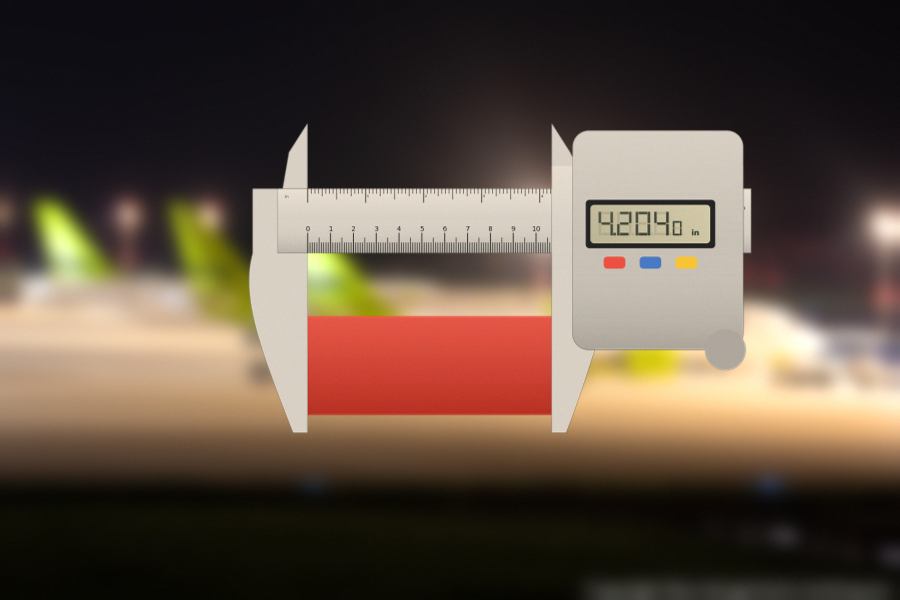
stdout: in 4.2040
